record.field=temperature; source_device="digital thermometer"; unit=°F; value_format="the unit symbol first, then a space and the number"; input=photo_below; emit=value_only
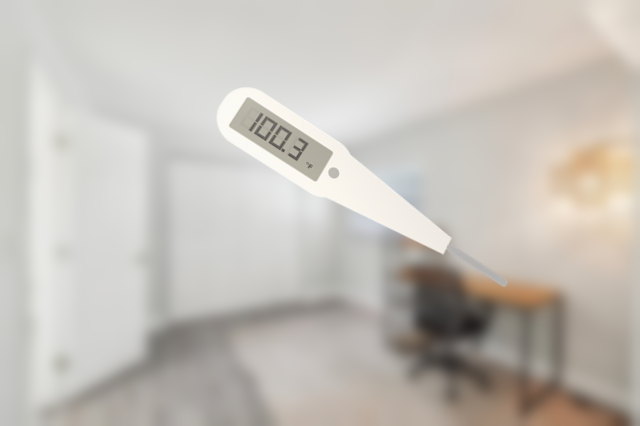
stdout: °F 100.3
